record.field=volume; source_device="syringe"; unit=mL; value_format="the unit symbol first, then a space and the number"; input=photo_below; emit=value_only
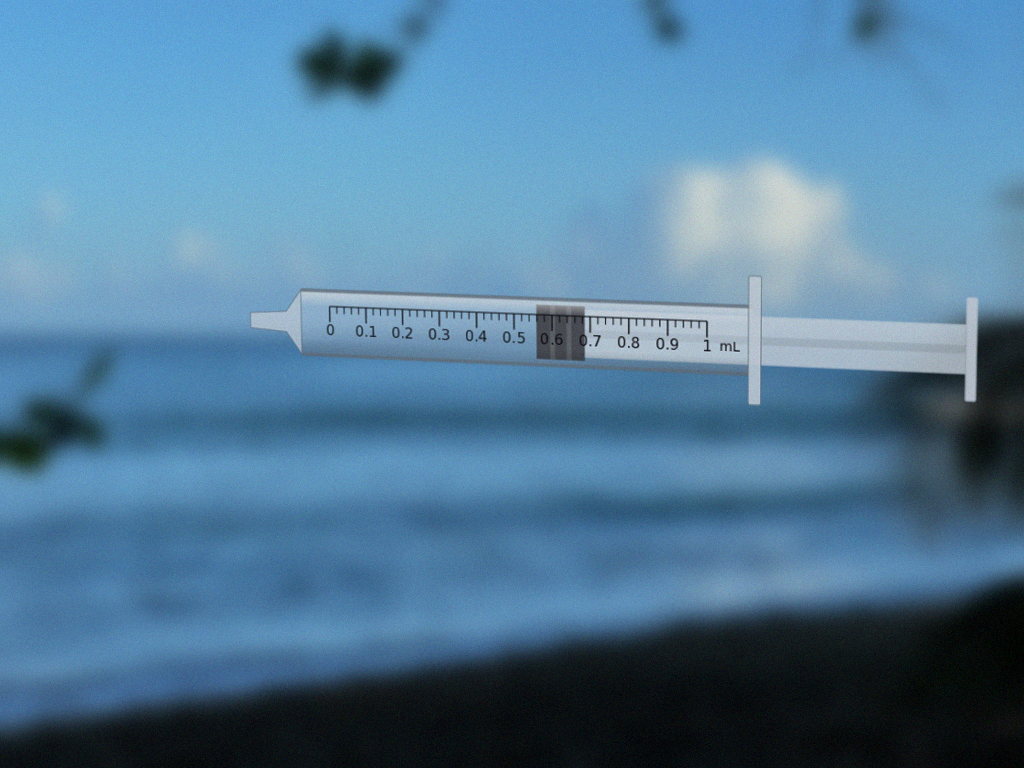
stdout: mL 0.56
